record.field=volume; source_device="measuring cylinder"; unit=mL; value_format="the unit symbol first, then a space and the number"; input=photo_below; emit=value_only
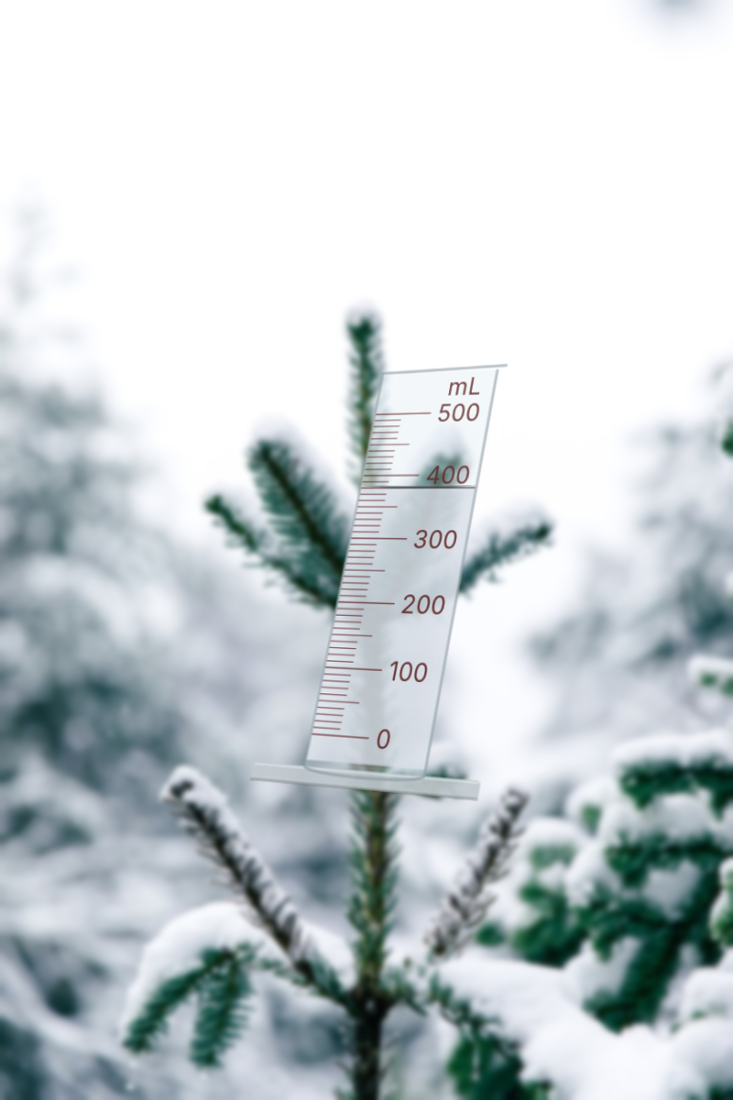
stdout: mL 380
